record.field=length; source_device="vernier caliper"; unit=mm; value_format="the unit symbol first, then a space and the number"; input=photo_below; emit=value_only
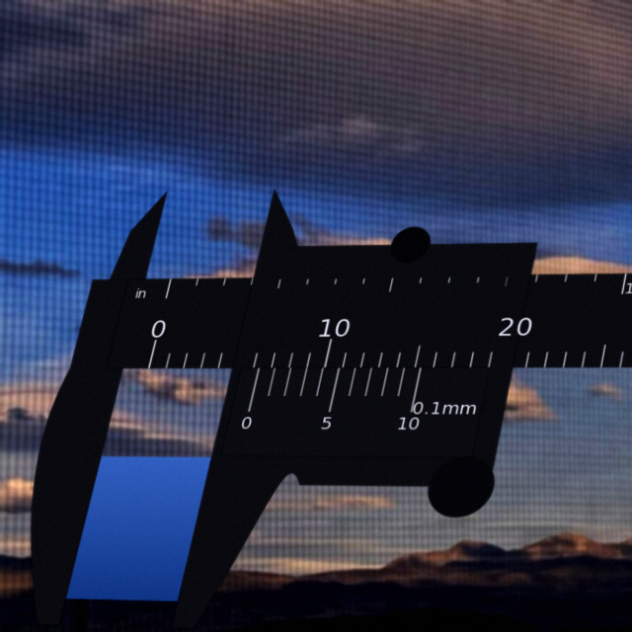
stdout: mm 6.3
